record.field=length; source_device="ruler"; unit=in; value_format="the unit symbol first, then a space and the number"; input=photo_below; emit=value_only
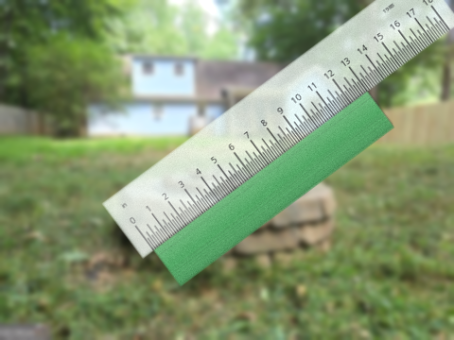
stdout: in 13
